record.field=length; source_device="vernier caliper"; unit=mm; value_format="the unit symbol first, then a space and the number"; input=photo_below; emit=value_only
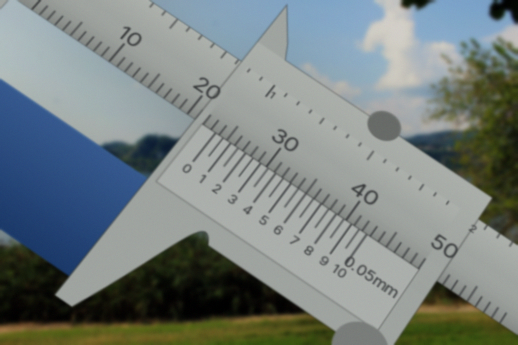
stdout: mm 23.6
